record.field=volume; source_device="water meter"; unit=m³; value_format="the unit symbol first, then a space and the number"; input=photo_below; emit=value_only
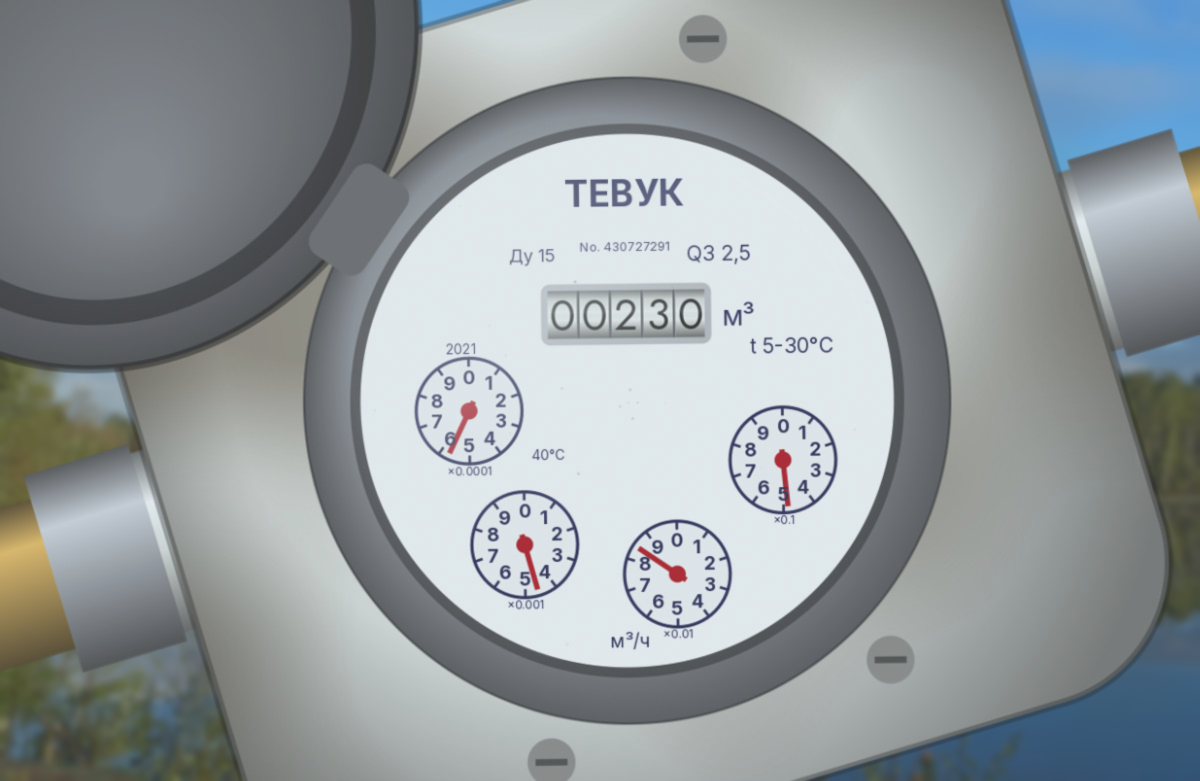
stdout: m³ 230.4845
